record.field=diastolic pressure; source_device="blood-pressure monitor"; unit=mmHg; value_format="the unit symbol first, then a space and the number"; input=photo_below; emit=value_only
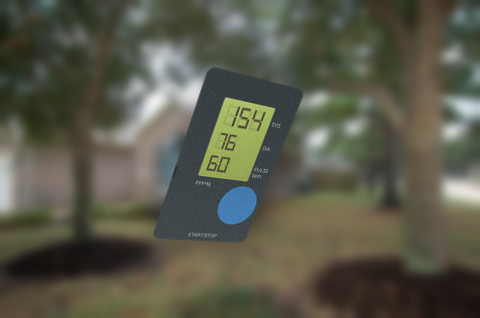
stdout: mmHg 76
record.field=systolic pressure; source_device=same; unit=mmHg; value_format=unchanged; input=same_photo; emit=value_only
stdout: mmHg 154
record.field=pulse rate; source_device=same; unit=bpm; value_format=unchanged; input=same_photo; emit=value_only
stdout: bpm 60
